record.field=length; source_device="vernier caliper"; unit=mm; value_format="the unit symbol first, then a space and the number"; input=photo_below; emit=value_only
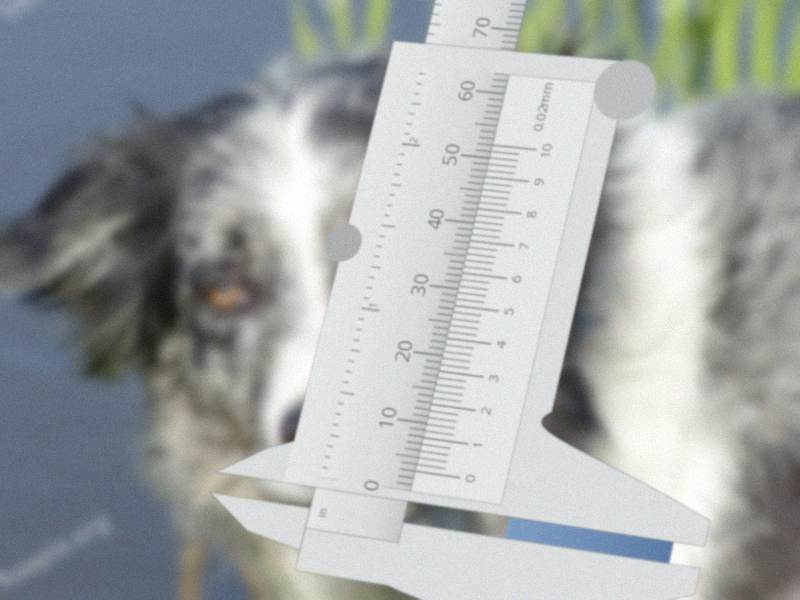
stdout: mm 3.0
